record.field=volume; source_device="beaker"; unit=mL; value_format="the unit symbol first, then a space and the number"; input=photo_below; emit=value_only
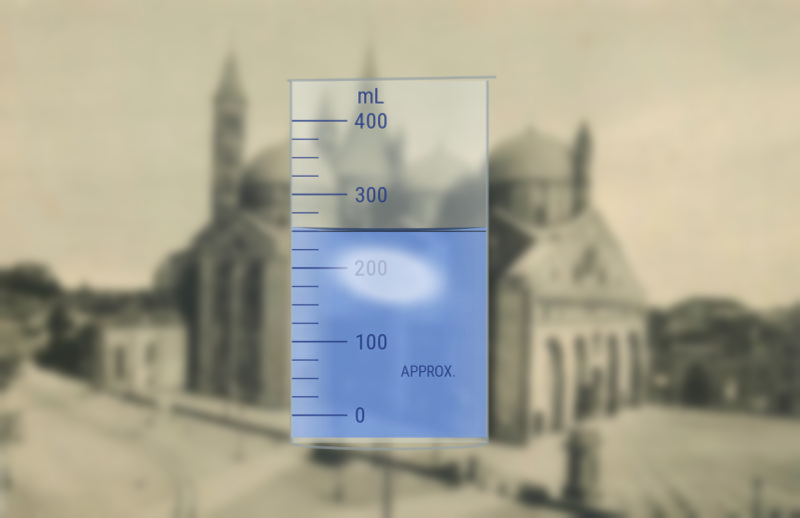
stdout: mL 250
